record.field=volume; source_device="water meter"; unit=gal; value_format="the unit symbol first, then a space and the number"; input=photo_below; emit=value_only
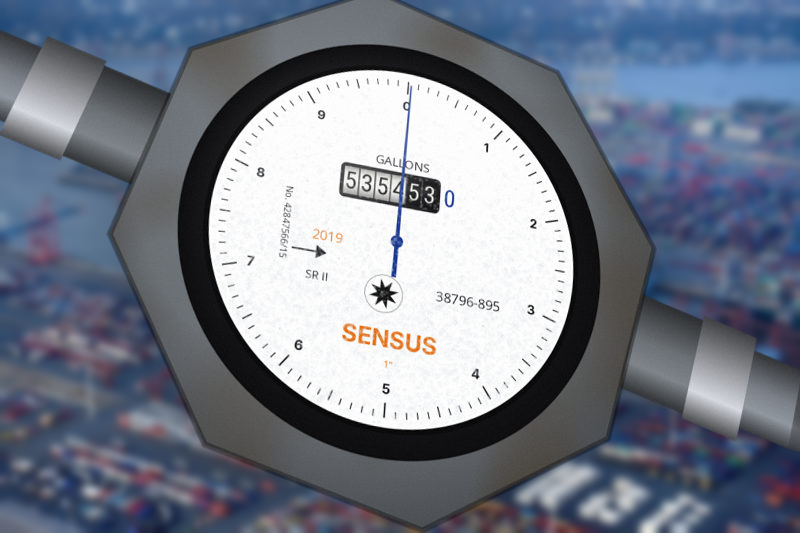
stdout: gal 5354530.0
